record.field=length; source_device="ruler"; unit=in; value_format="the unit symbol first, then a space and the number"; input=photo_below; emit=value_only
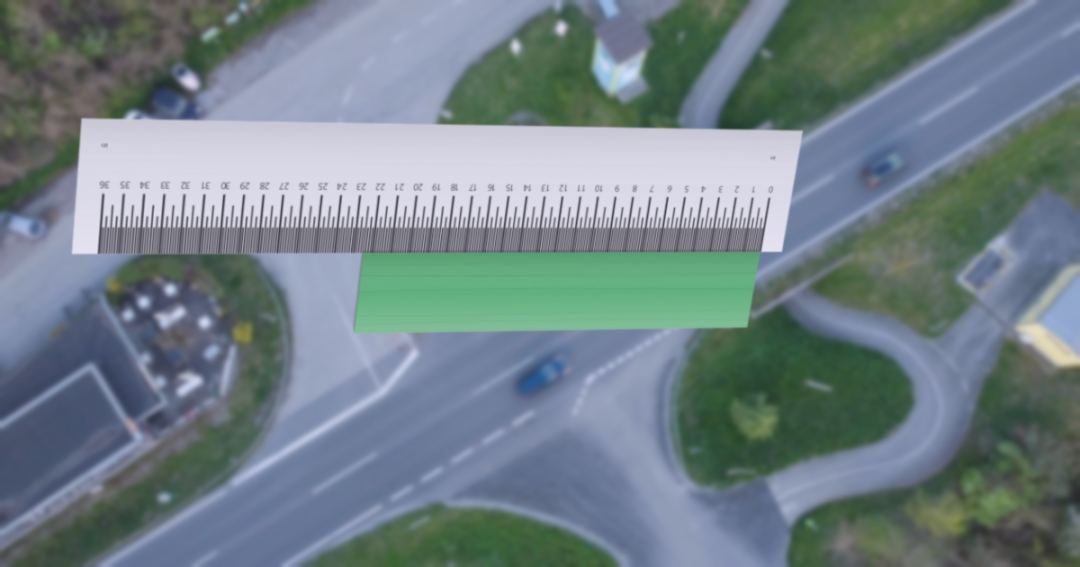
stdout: in 22.5
